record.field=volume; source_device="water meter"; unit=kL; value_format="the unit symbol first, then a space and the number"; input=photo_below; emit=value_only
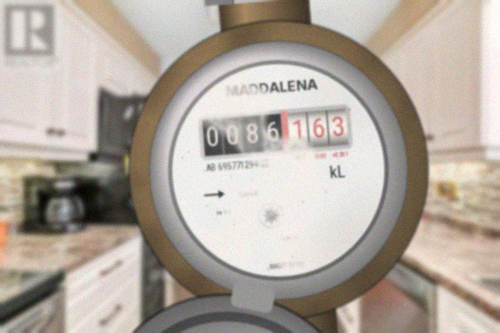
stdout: kL 86.163
